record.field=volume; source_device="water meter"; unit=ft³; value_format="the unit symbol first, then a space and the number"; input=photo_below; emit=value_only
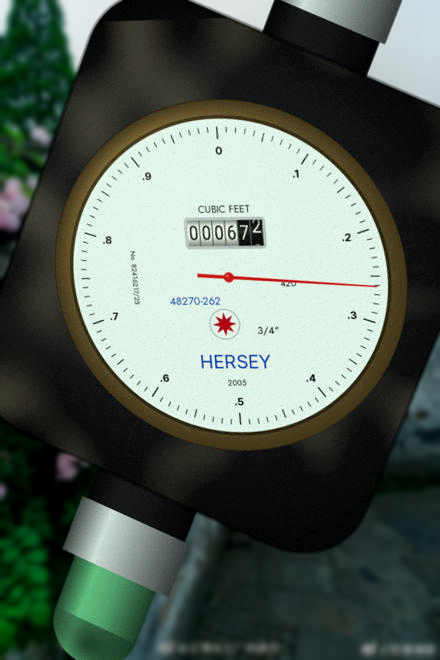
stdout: ft³ 672.26
